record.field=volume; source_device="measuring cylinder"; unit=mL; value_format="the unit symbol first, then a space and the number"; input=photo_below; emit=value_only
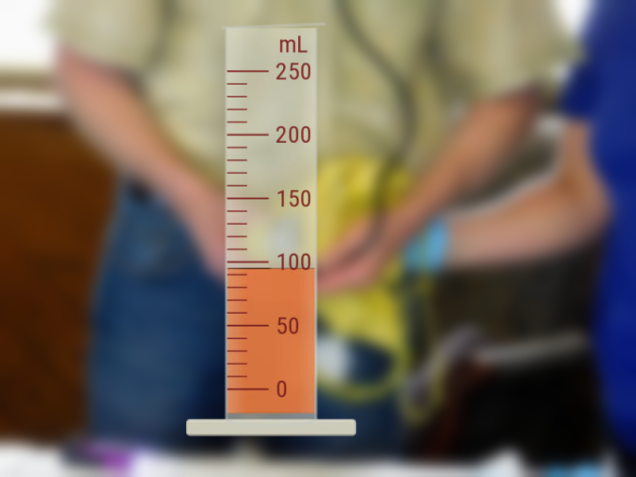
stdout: mL 95
